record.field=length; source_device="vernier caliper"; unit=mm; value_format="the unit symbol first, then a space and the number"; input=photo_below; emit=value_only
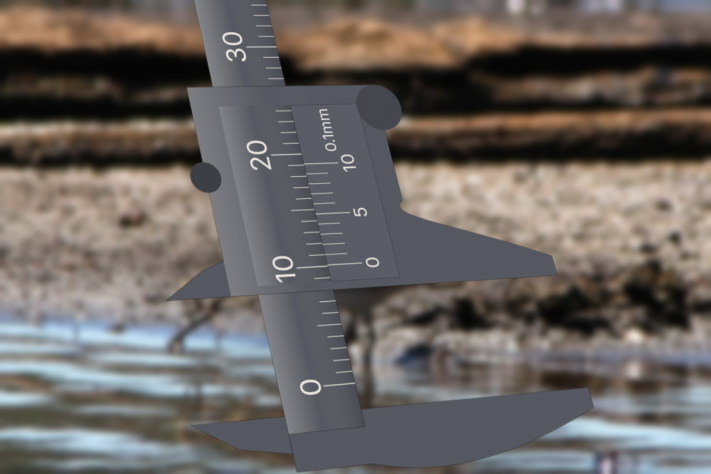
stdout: mm 10.1
